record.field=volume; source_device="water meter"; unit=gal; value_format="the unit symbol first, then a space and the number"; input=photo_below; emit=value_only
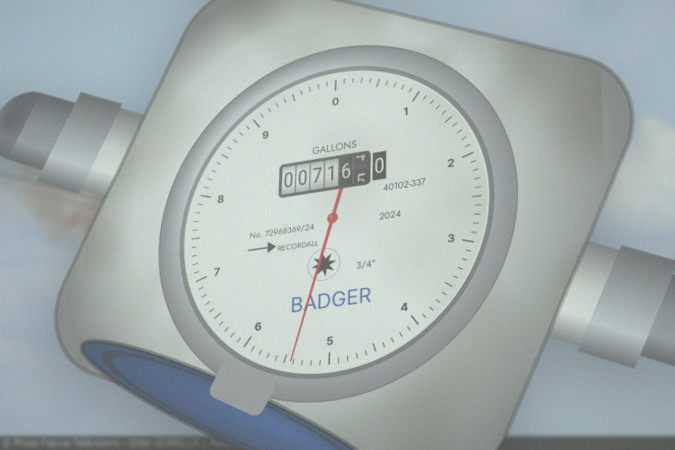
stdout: gal 71645.4
